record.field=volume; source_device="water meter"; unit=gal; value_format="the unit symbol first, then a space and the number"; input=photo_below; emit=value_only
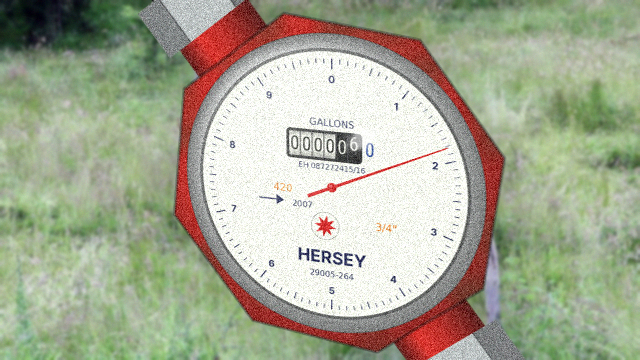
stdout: gal 61.8
